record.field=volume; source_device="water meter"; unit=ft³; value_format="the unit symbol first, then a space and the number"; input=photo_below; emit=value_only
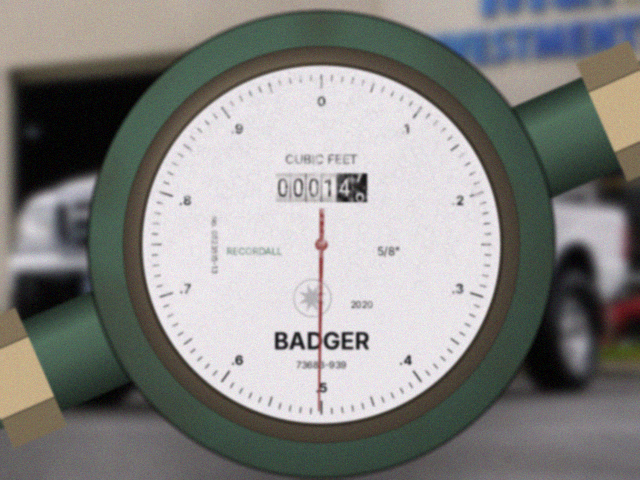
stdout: ft³ 147.50
